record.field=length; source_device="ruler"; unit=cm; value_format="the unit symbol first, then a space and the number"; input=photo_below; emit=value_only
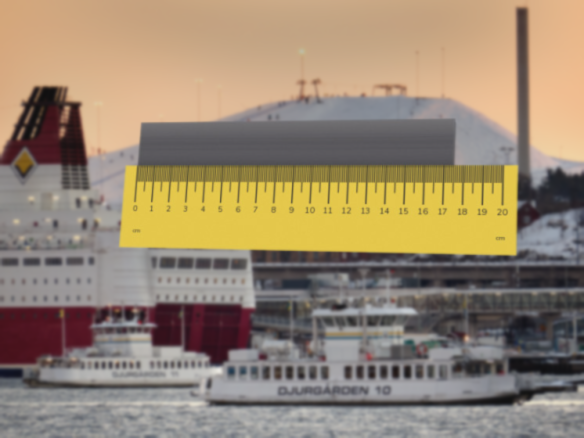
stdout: cm 17.5
